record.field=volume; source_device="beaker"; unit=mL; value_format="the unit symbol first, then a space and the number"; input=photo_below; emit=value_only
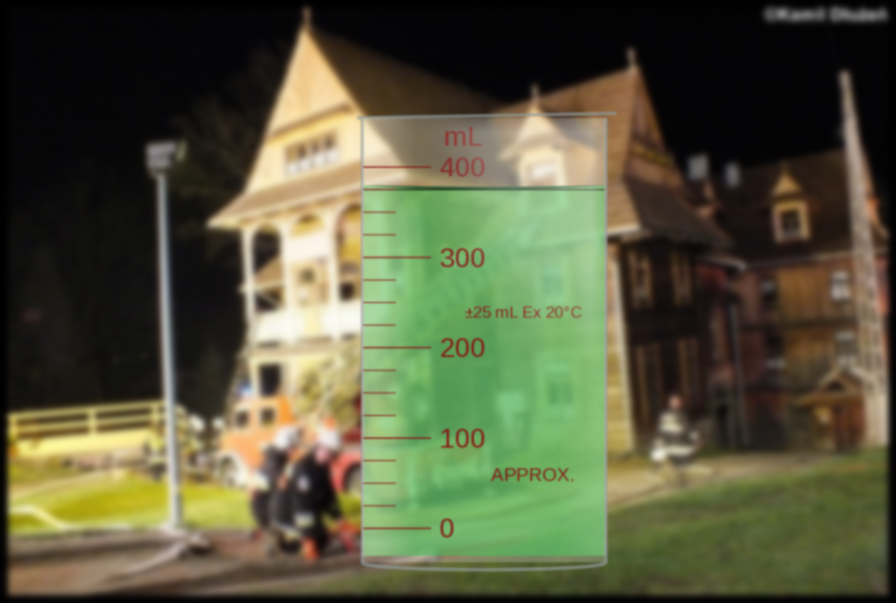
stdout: mL 375
